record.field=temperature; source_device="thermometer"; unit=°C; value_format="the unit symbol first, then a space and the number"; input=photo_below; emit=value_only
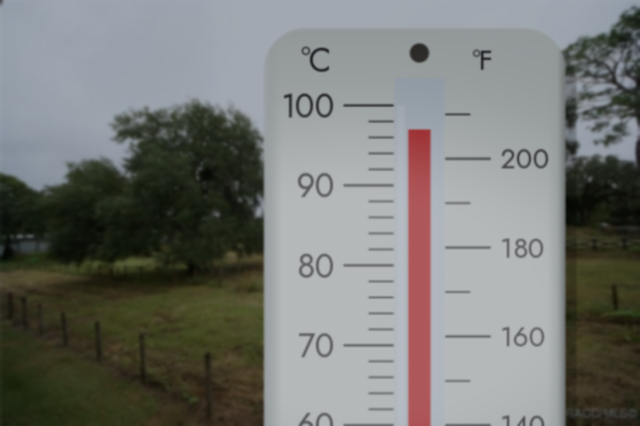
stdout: °C 97
